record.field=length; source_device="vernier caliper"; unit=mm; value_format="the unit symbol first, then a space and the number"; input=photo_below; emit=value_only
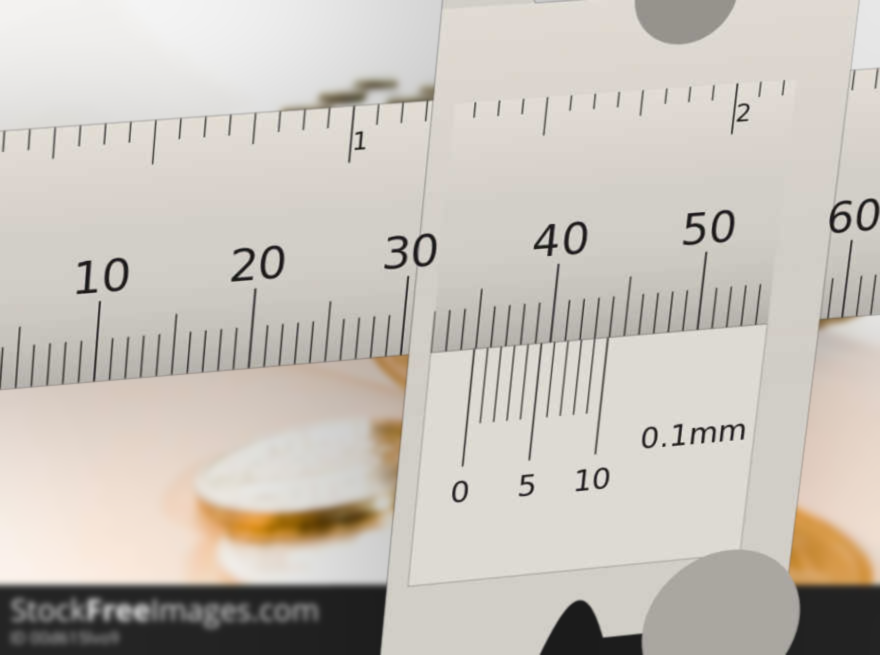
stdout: mm 34.9
